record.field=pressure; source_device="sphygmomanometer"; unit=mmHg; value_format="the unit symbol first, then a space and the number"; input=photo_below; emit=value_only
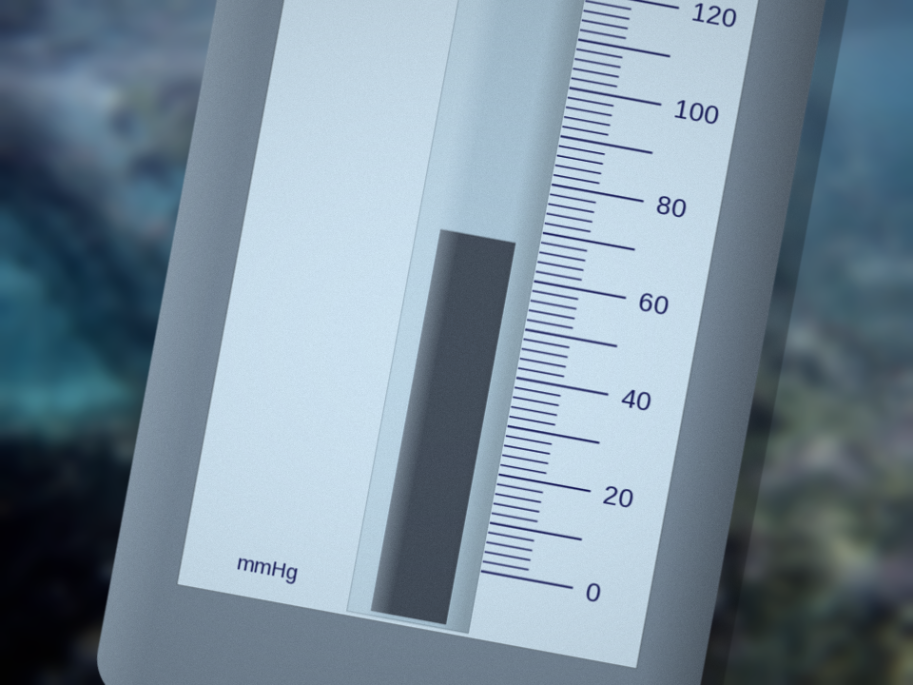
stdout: mmHg 67
